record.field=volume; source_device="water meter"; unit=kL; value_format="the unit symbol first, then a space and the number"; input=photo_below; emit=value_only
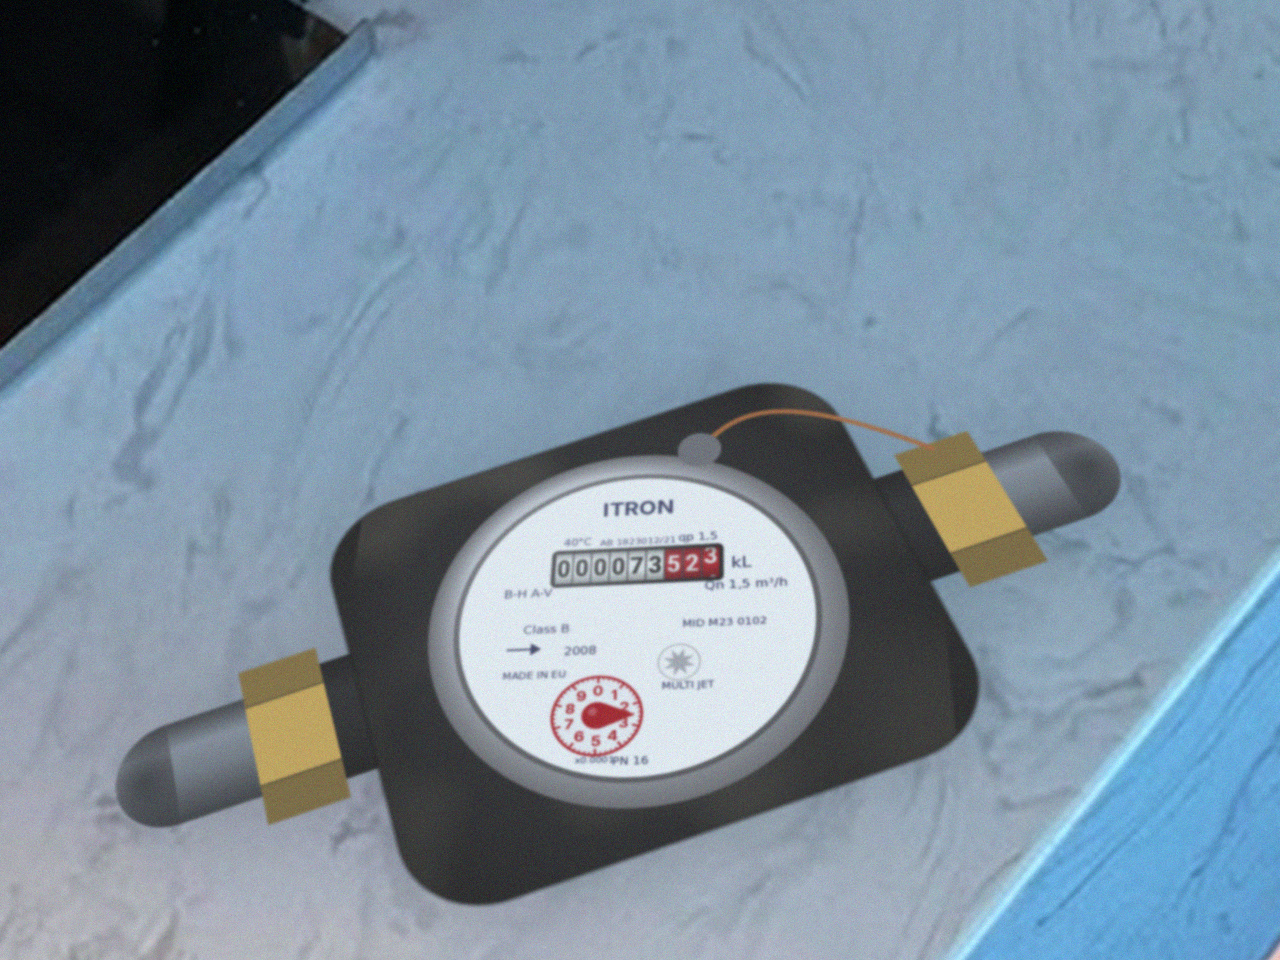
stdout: kL 73.5232
